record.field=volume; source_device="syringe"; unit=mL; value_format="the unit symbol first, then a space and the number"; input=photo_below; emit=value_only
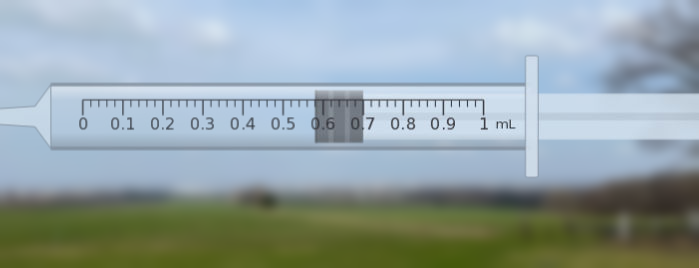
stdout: mL 0.58
